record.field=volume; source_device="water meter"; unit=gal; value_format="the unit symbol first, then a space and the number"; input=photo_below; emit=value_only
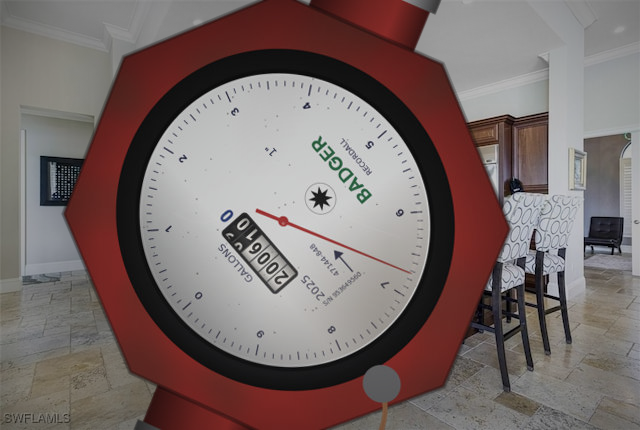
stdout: gal 2006096.7
